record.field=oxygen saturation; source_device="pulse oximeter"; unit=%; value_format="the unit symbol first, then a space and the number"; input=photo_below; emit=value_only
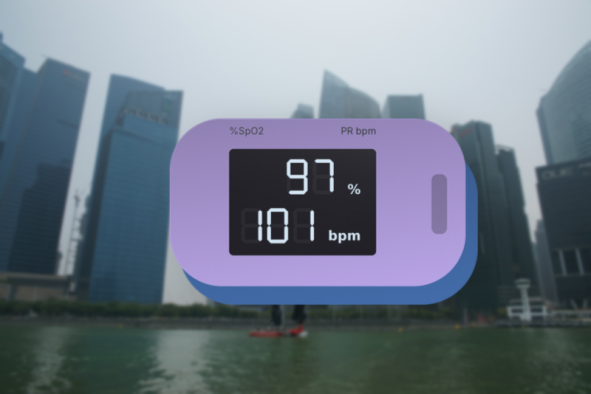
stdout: % 97
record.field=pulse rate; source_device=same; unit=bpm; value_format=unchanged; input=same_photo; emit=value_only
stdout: bpm 101
